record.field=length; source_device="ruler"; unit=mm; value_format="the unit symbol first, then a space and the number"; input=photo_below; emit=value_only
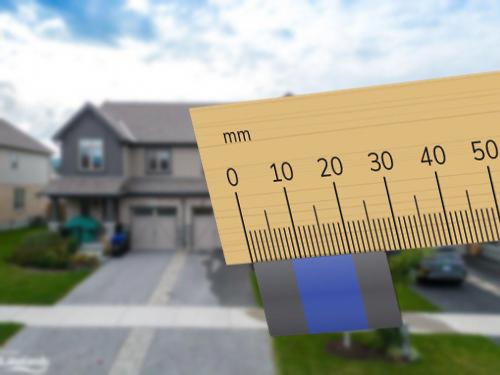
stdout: mm 27
